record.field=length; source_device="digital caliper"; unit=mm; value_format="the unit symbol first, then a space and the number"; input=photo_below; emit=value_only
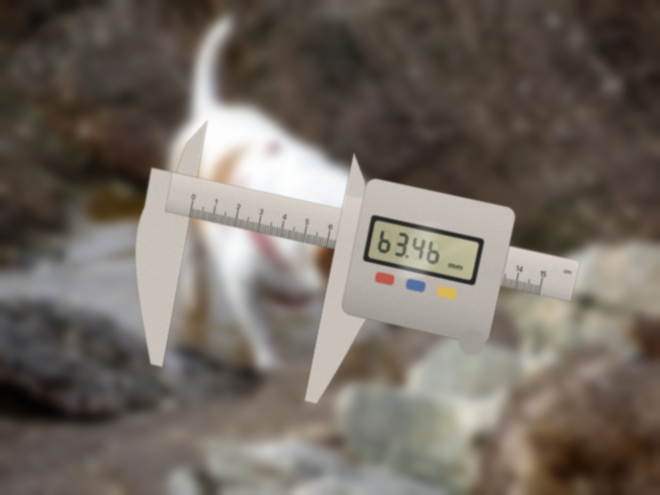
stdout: mm 63.46
